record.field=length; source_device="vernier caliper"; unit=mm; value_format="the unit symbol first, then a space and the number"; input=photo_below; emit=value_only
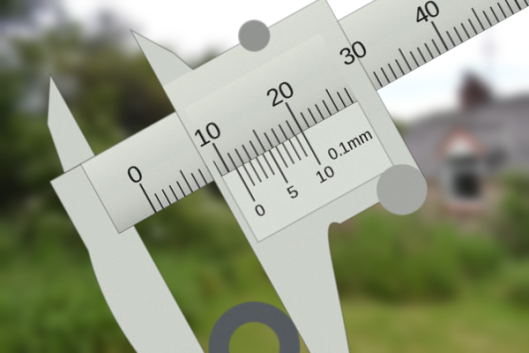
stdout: mm 11.0
